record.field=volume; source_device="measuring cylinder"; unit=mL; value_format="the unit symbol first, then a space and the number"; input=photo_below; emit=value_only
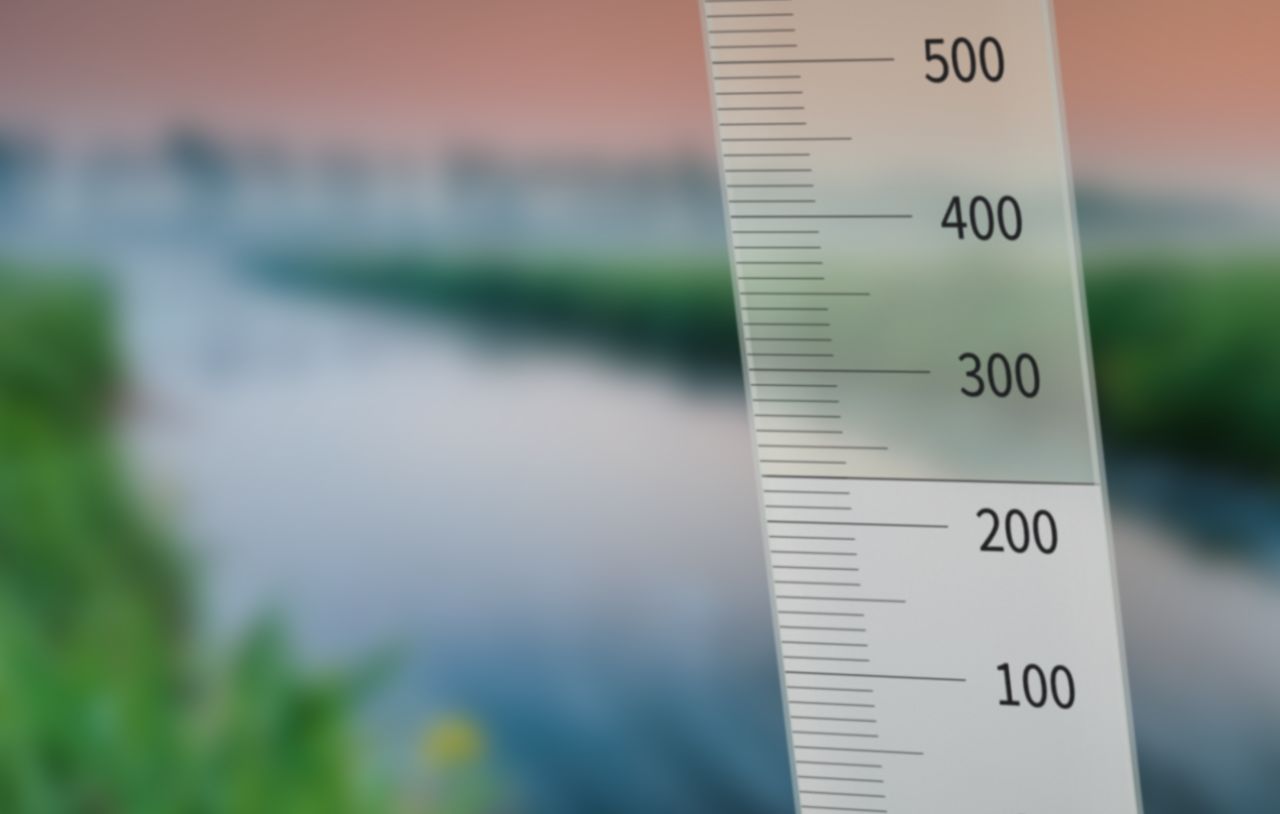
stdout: mL 230
